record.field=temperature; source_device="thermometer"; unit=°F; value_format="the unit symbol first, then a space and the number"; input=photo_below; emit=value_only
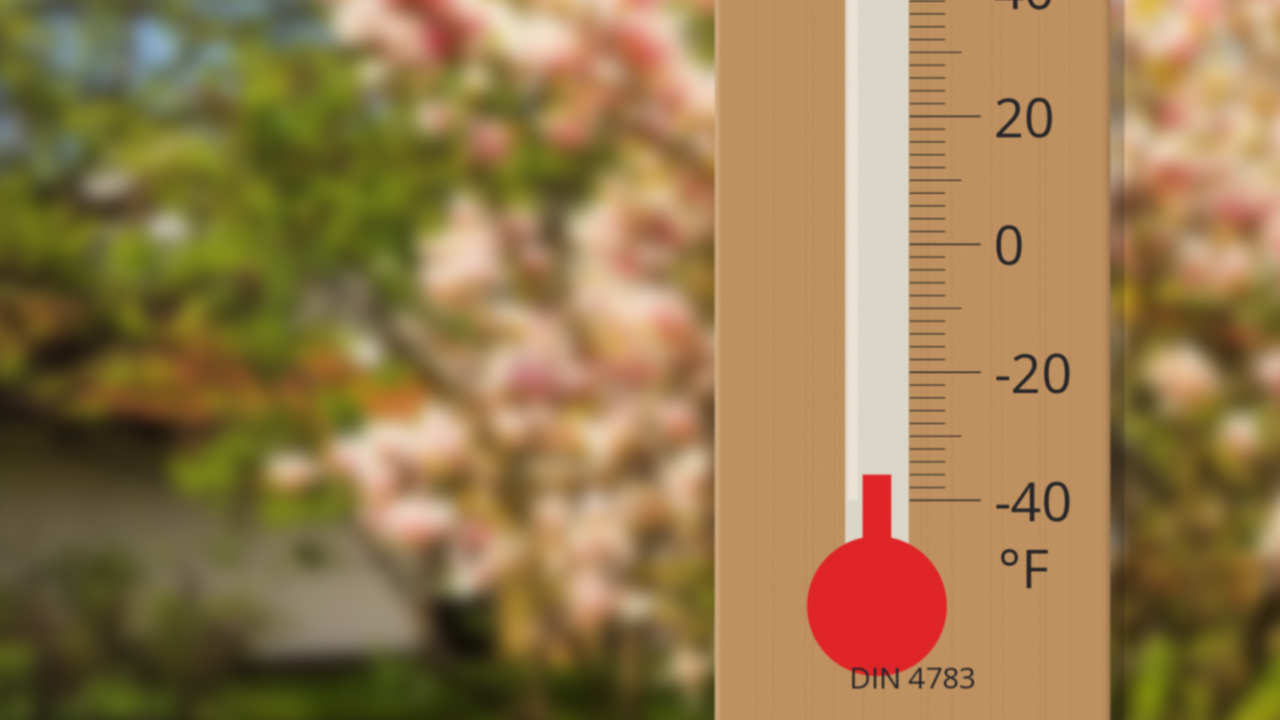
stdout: °F -36
